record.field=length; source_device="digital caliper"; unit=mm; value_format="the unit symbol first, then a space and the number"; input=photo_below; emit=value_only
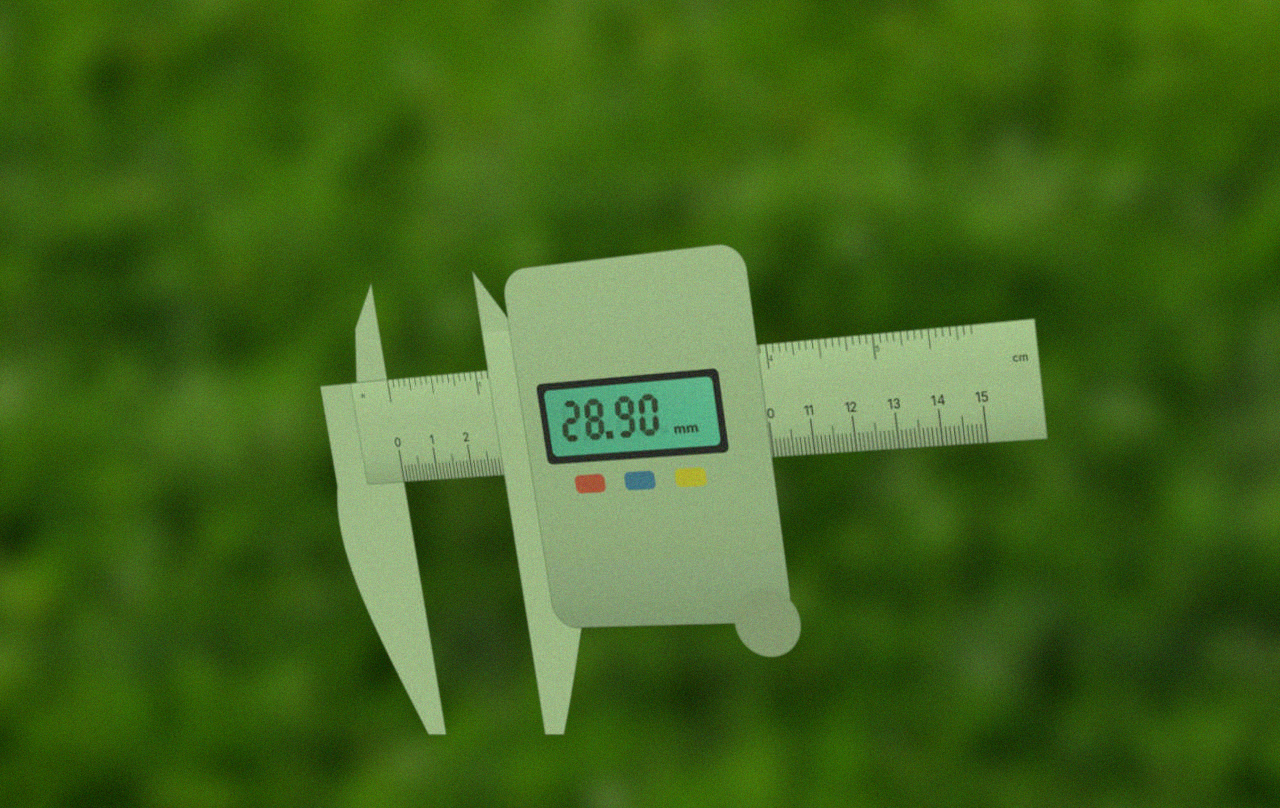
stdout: mm 28.90
